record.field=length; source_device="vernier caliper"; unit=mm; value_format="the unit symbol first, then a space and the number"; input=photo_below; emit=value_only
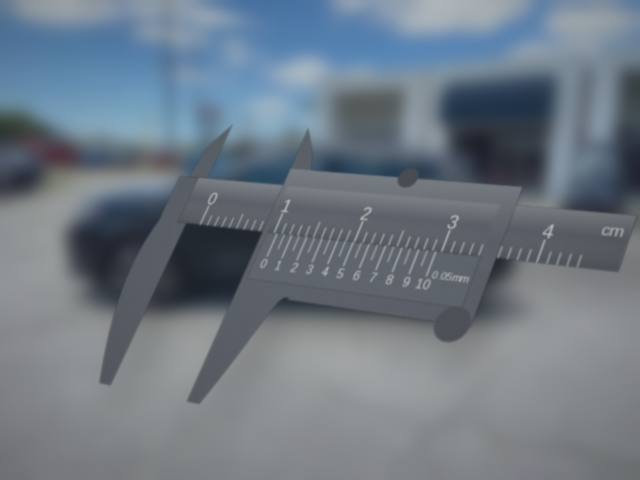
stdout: mm 10.4
